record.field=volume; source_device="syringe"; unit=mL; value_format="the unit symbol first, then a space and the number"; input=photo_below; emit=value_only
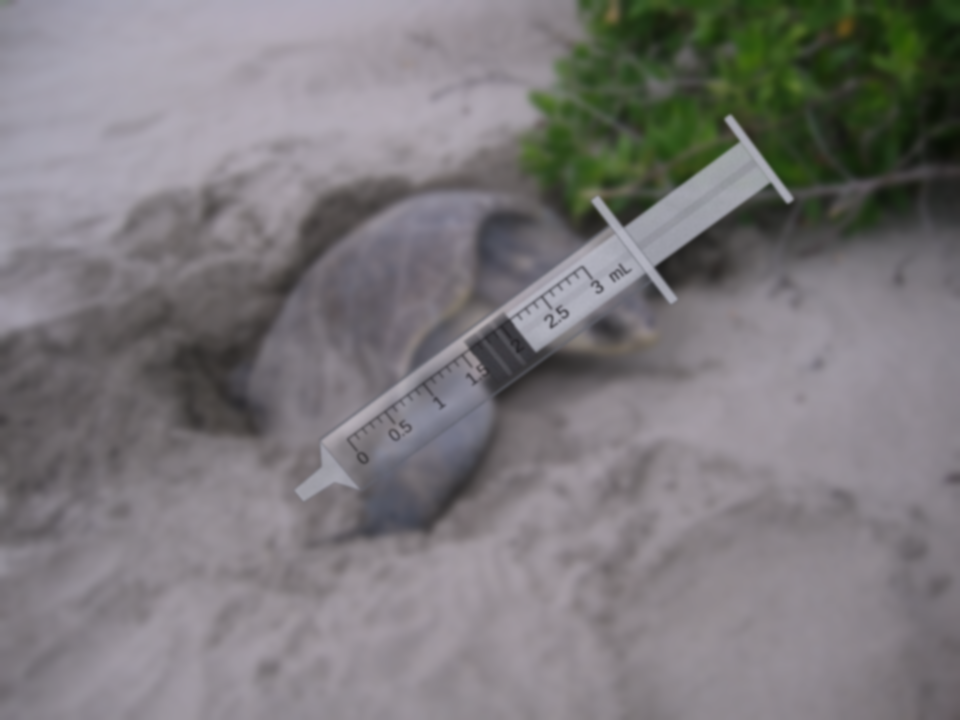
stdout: mL 1.6
